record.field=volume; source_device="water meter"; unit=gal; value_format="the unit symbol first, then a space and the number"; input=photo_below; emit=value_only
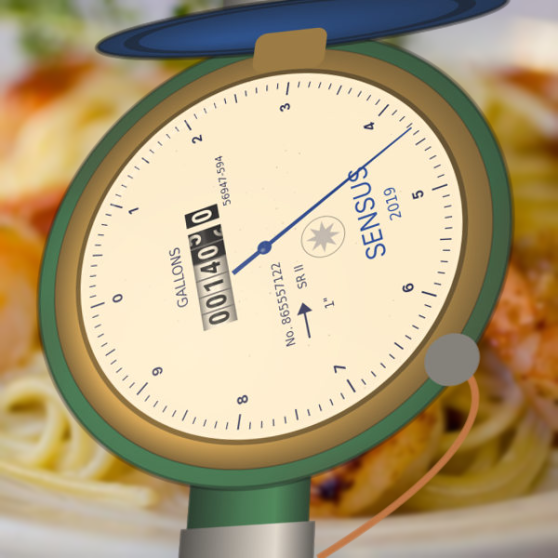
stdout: gal 14054.3
